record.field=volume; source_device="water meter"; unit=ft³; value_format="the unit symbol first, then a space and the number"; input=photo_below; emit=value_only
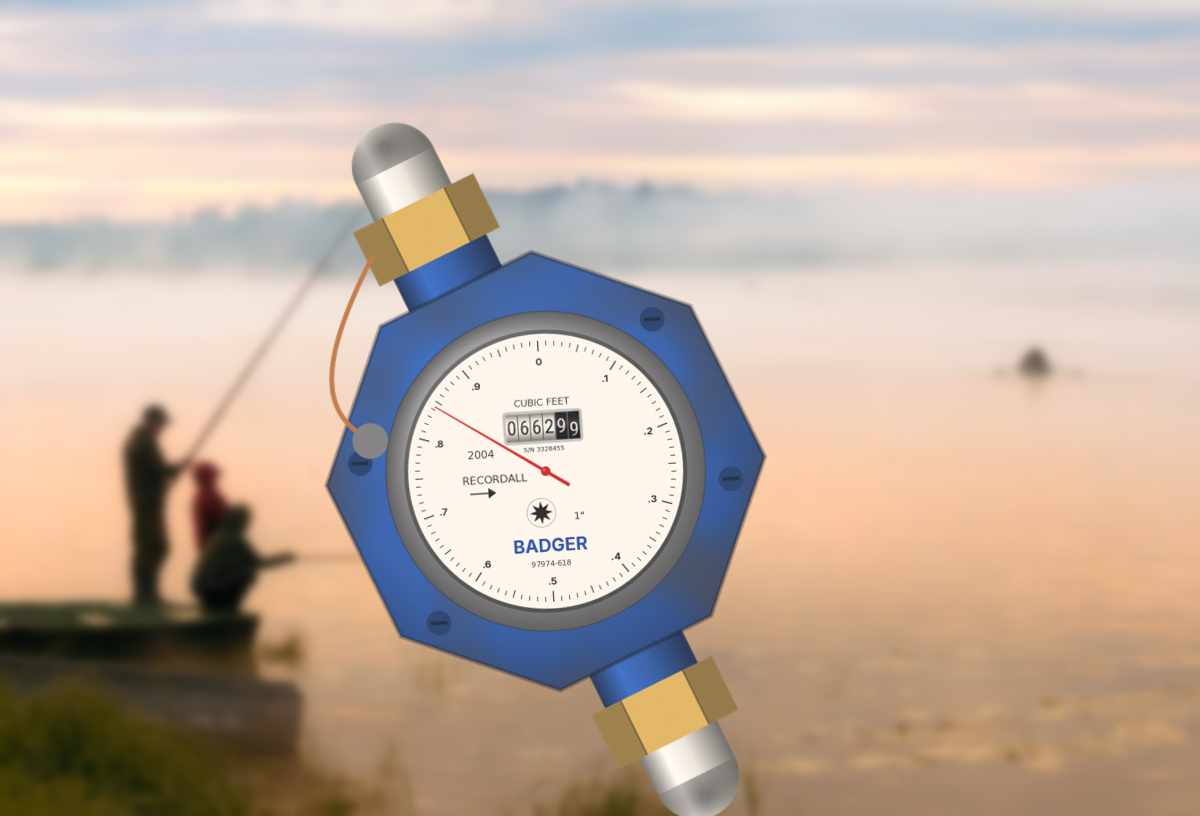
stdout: ft³ 66298.84
